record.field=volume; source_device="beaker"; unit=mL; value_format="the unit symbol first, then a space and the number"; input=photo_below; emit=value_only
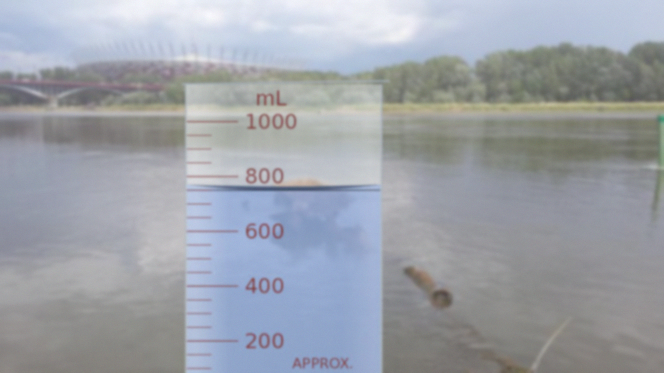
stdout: mL 750
